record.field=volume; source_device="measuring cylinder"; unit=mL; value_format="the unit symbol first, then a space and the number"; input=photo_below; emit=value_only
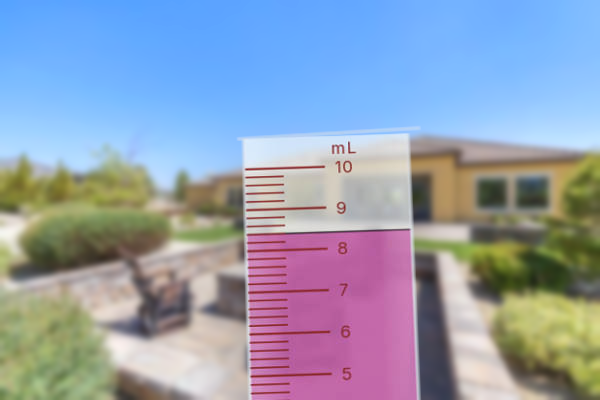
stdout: mL 8.4
